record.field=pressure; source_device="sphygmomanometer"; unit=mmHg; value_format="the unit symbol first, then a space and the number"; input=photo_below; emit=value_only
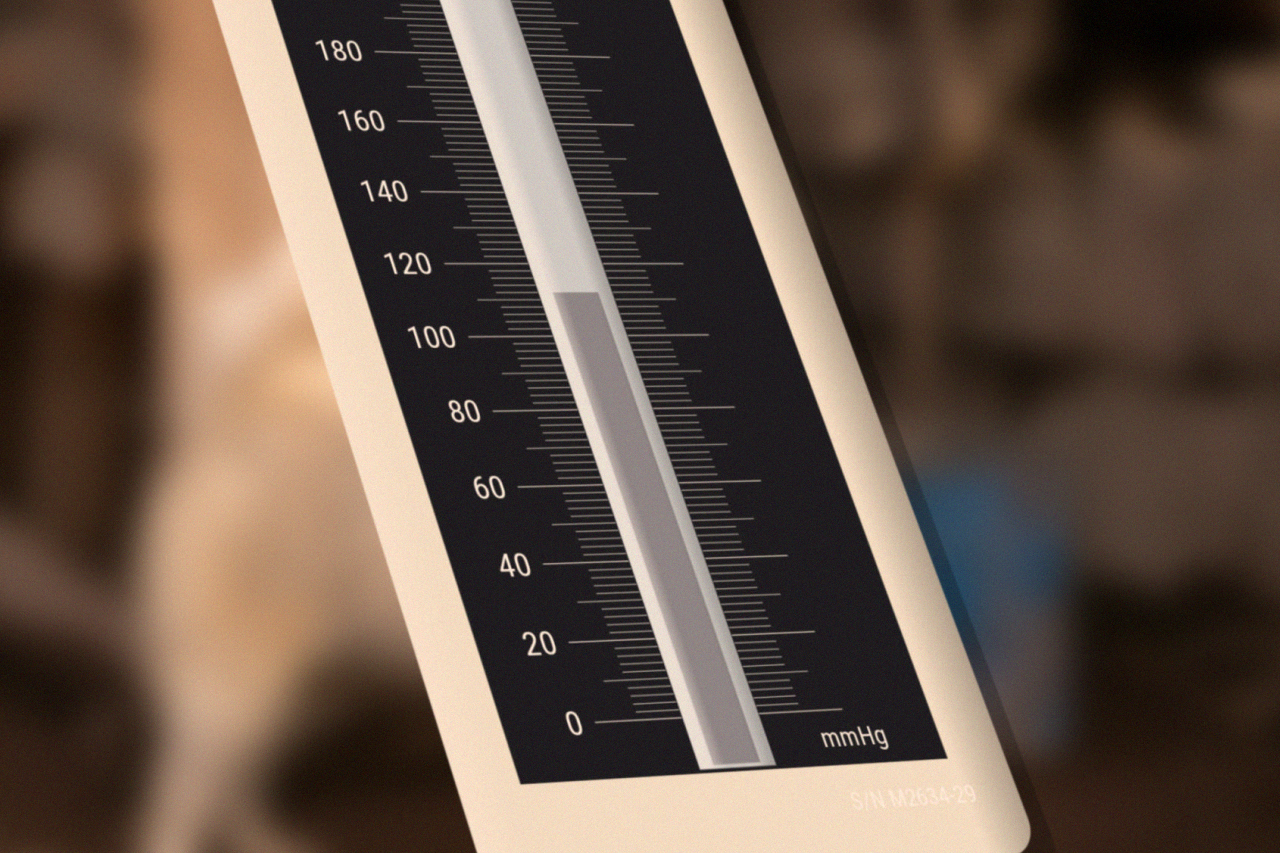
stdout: mmHg 112
